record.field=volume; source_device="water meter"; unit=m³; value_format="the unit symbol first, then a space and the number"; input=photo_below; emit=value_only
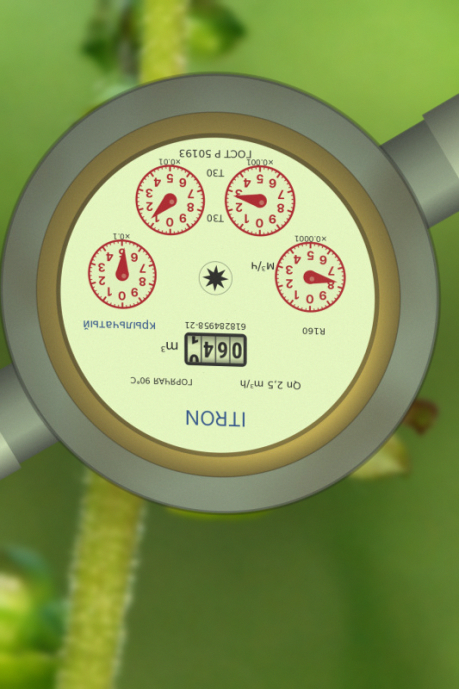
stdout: m³ 640.5127
